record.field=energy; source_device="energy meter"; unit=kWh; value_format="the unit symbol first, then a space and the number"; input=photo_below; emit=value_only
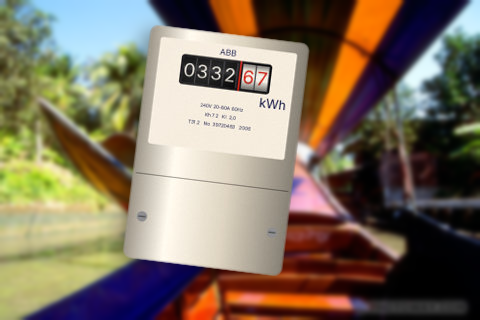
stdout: kWh 332.67
